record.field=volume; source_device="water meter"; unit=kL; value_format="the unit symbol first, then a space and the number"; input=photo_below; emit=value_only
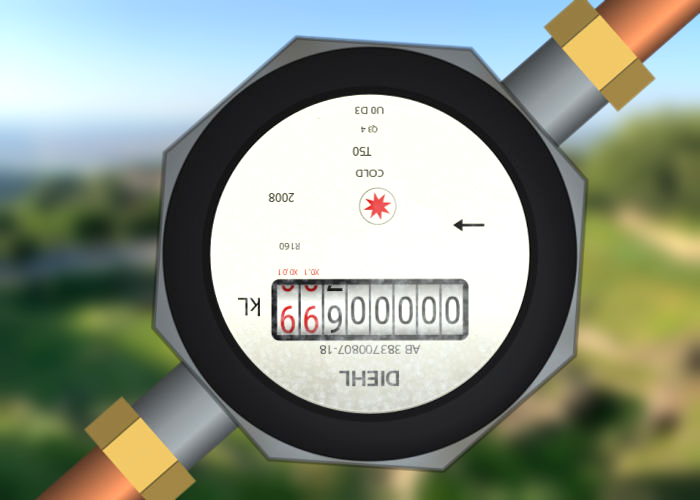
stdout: kL 6.99
